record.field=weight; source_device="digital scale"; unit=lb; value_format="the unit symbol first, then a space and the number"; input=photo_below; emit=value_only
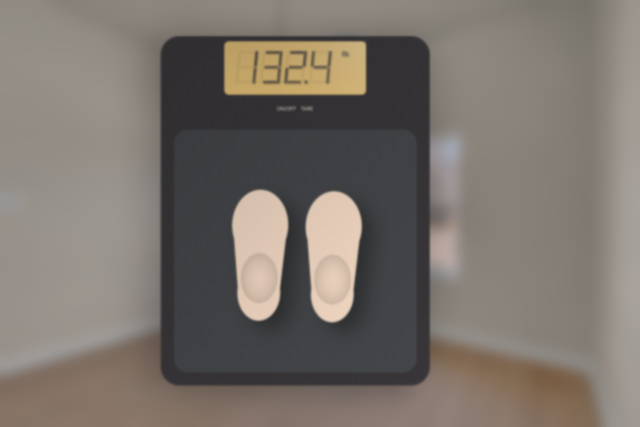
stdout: lb 132.4
